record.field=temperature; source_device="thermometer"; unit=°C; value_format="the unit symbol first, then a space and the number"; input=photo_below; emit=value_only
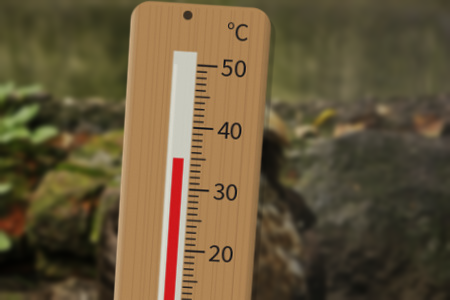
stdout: °C 35
